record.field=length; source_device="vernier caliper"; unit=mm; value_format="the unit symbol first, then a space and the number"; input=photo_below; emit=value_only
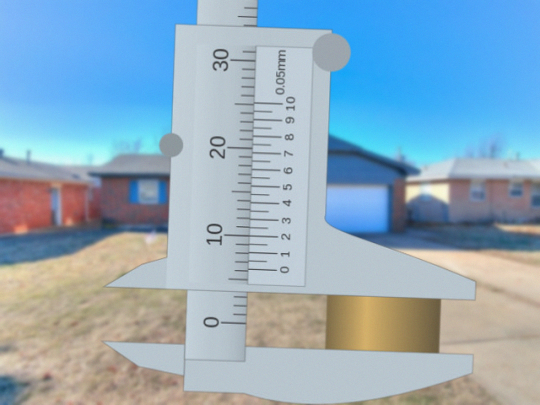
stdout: mm 6.2
